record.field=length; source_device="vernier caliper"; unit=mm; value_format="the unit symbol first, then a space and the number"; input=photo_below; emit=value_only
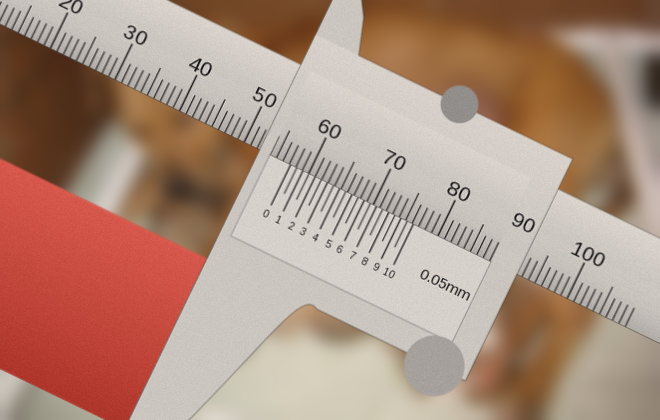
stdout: mm 57.2
